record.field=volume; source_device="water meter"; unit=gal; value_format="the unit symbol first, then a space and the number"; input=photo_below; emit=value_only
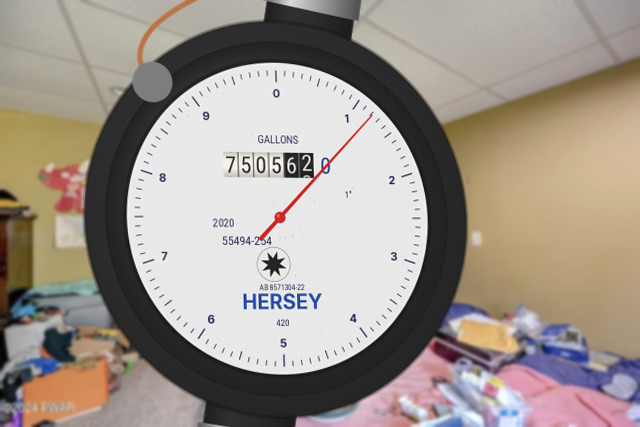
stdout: gal 7505621.2
